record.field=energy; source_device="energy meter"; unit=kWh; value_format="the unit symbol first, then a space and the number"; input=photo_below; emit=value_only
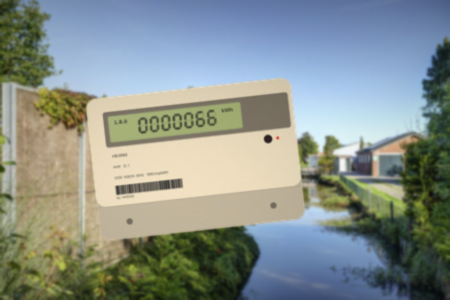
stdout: kWh 66
